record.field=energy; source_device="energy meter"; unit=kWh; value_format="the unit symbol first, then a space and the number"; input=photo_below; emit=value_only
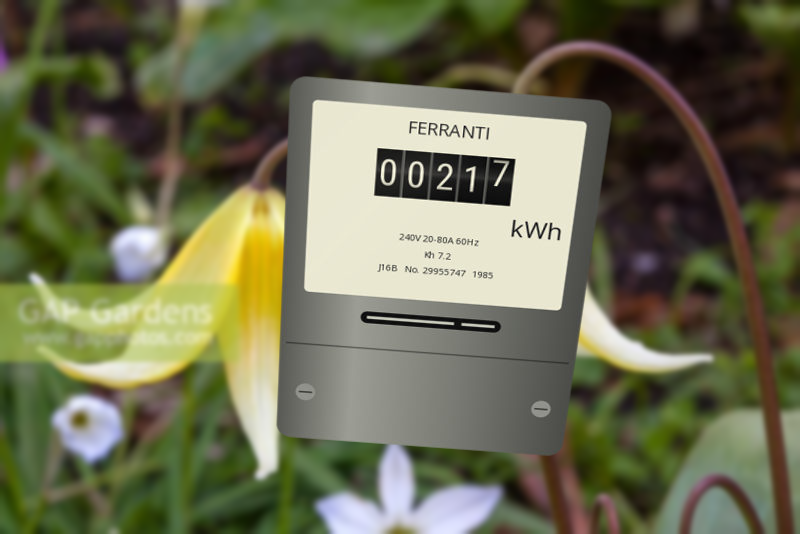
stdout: kWh 217
